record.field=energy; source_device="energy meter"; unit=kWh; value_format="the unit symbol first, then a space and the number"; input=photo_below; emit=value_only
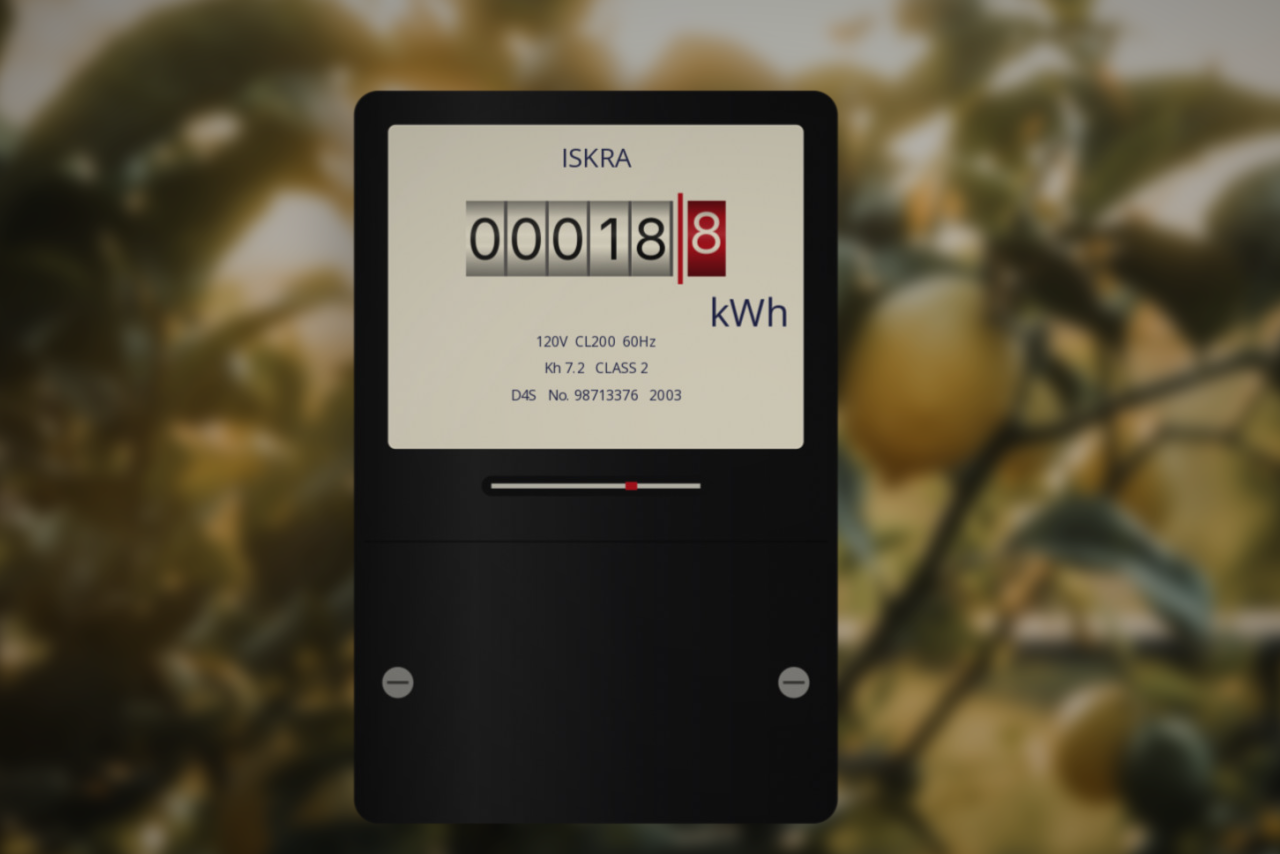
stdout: kWh 18.8
